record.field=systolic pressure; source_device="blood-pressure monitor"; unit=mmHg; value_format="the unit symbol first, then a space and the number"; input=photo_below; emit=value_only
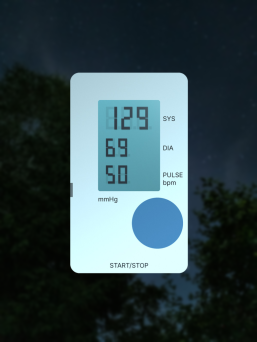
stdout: mmHg 129
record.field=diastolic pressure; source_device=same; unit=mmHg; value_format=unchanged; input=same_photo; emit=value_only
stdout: mmHg 69
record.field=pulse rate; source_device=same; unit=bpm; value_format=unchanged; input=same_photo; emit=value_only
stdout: bpm 50
